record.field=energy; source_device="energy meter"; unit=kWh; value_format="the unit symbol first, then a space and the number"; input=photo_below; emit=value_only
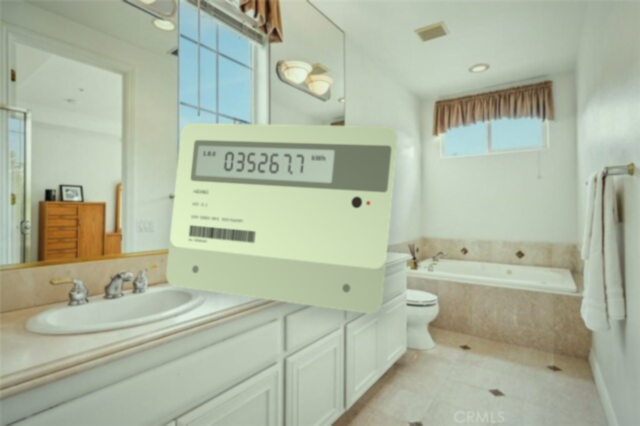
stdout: kWh 35267.7
